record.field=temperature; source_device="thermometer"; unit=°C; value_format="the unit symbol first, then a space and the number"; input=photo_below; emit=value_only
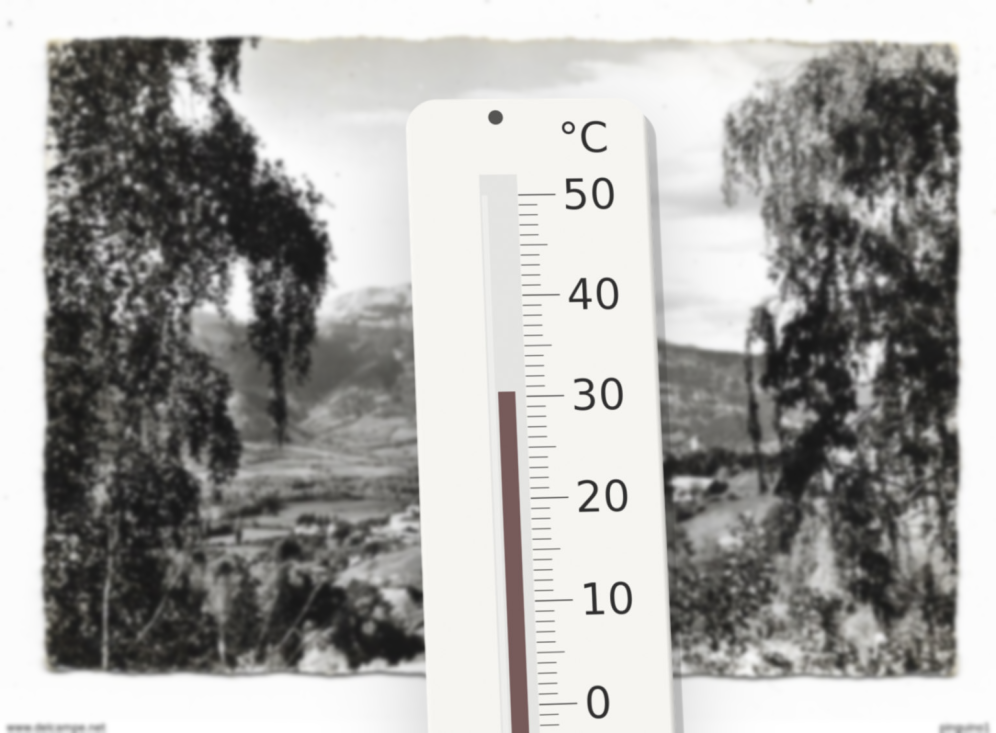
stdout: °C 30.5
